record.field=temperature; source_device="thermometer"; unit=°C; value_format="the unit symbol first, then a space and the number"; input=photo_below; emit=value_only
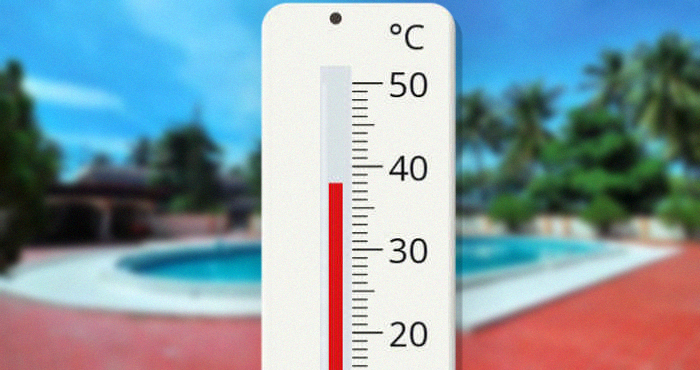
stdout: °C 38
